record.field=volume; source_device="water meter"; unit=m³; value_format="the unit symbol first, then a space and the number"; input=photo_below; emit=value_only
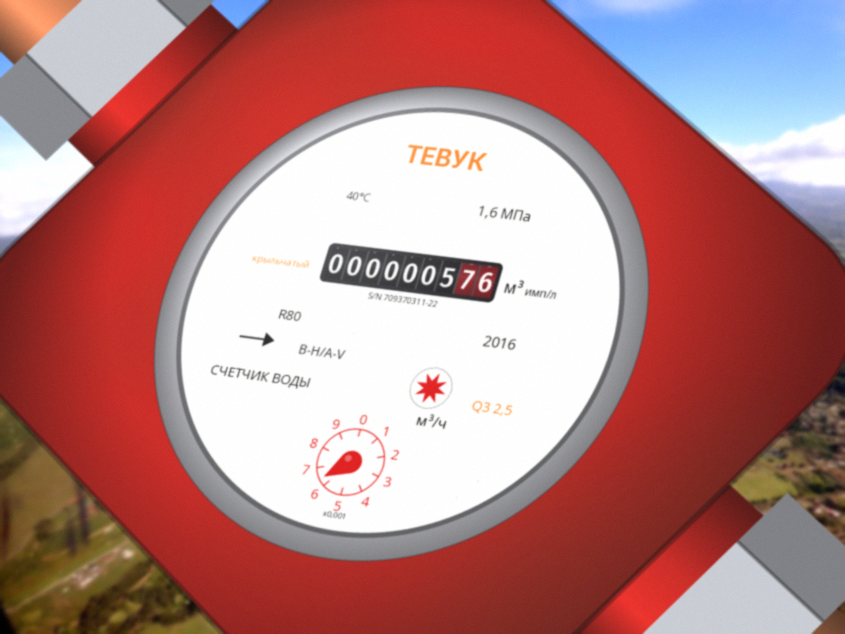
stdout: m³ 5.766
